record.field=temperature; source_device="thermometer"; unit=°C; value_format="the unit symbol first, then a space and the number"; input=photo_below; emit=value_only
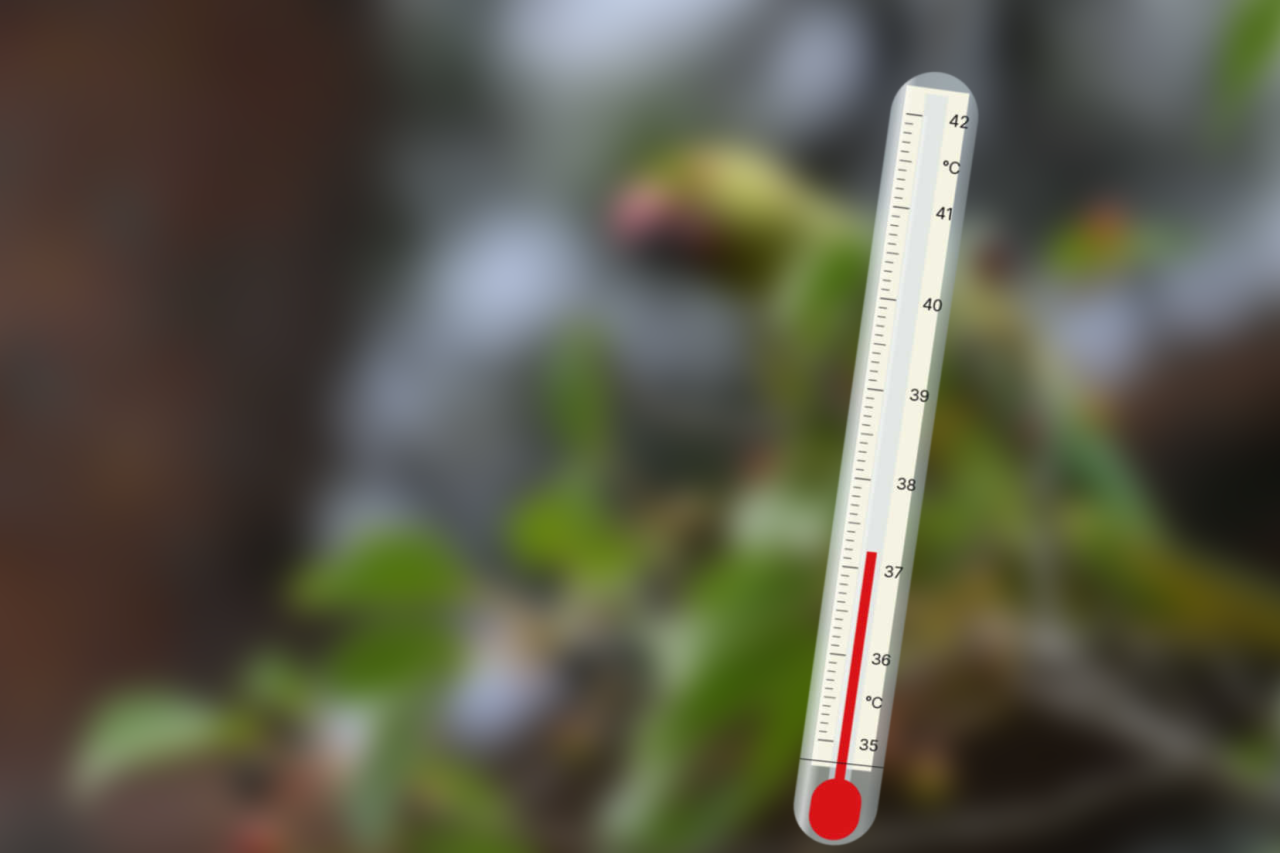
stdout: °C 37.2
